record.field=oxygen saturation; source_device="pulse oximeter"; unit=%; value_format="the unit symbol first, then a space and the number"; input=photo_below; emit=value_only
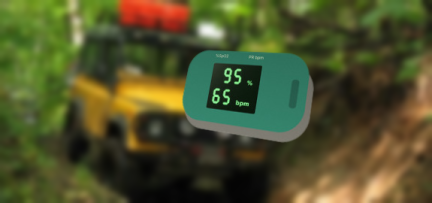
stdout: % 95
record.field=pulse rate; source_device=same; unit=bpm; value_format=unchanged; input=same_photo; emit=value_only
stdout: bpm 65
